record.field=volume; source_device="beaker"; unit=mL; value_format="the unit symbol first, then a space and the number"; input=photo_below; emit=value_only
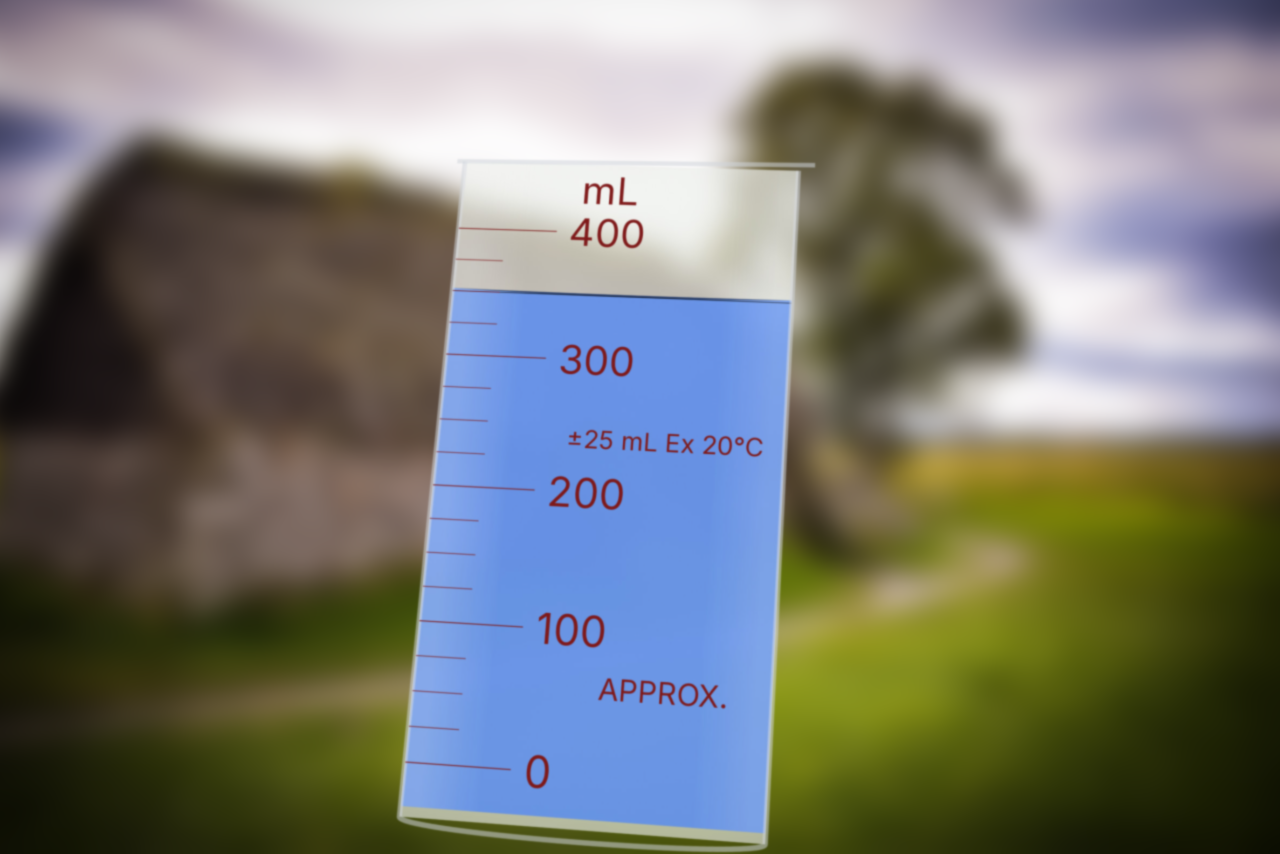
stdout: mL 350
